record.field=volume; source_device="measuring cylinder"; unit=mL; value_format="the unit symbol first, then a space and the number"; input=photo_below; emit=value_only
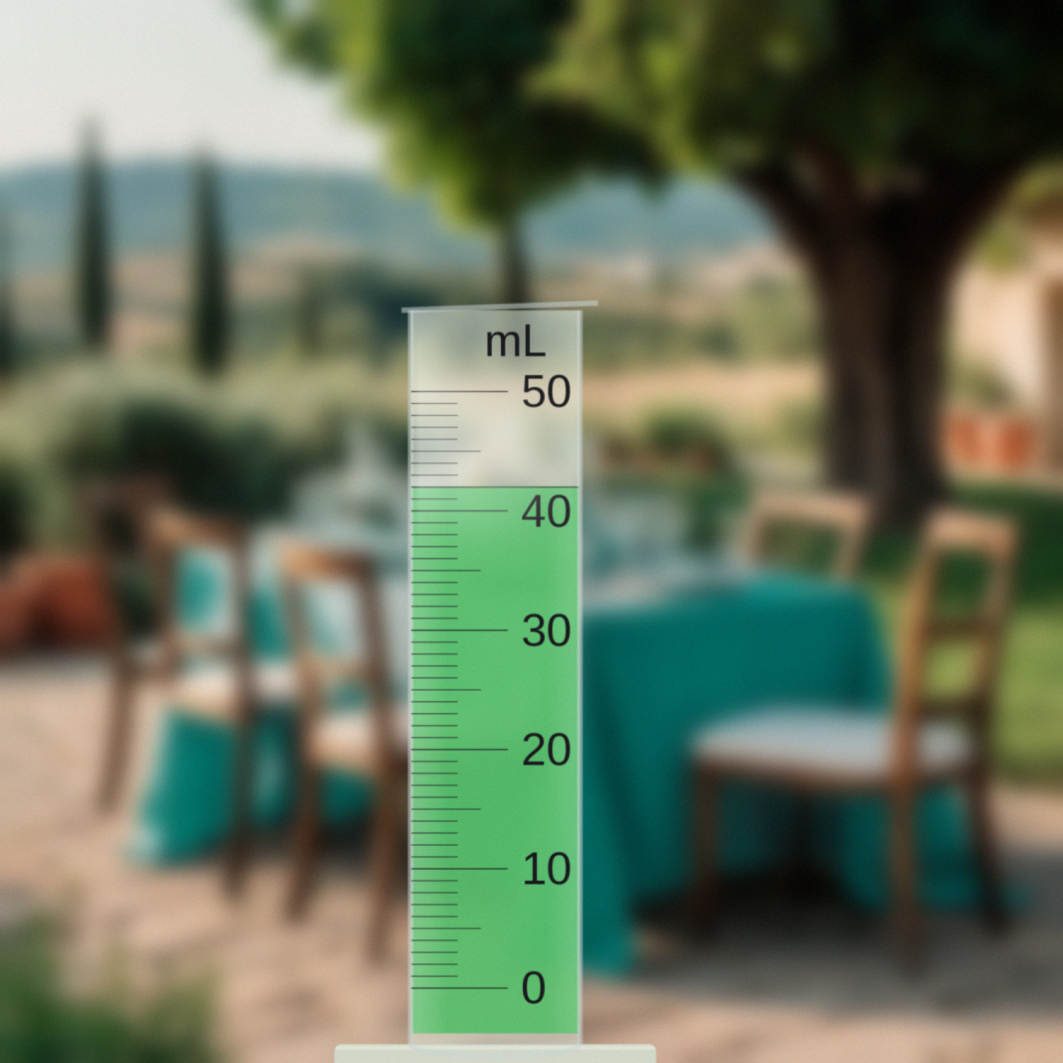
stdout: mL 42
